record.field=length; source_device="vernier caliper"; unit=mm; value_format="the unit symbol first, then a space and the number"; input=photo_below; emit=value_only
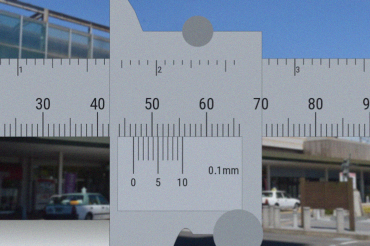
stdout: mm 46.6
